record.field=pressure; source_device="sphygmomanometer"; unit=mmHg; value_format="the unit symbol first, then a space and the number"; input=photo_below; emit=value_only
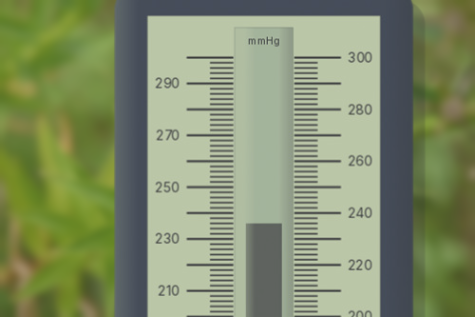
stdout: mmHg 236
